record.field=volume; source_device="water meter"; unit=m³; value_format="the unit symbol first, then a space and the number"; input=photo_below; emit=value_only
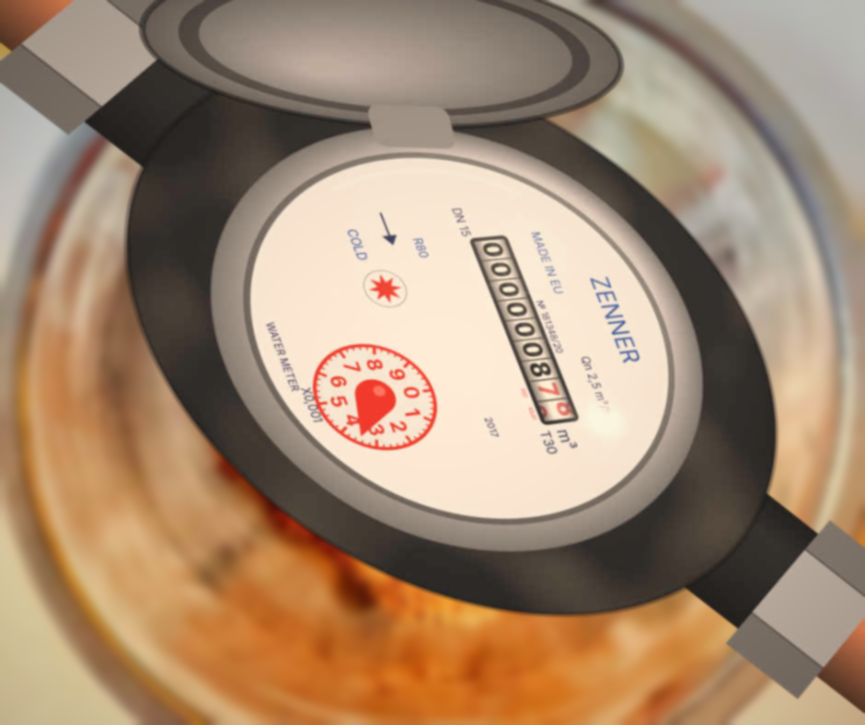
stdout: m³ 8.783
